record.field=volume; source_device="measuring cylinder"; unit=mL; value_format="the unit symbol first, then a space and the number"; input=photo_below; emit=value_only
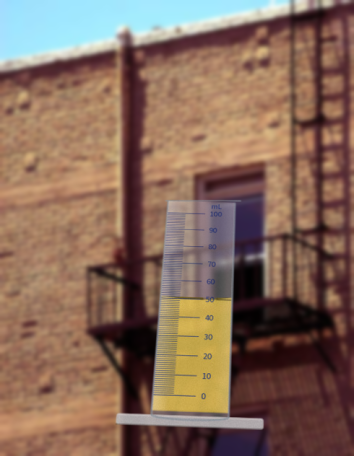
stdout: mL 50
